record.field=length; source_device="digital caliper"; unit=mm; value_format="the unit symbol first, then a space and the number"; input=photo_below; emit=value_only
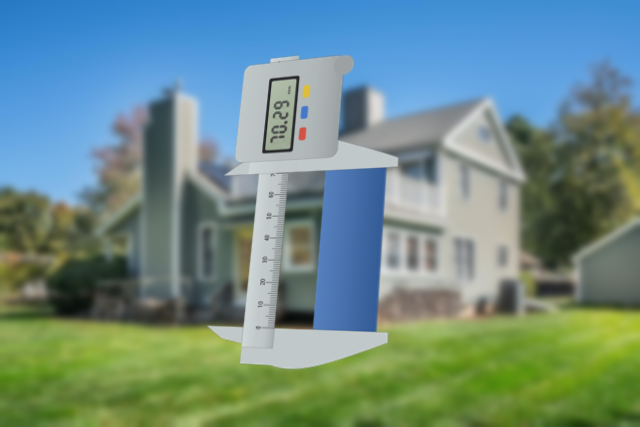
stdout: mm 70.29
